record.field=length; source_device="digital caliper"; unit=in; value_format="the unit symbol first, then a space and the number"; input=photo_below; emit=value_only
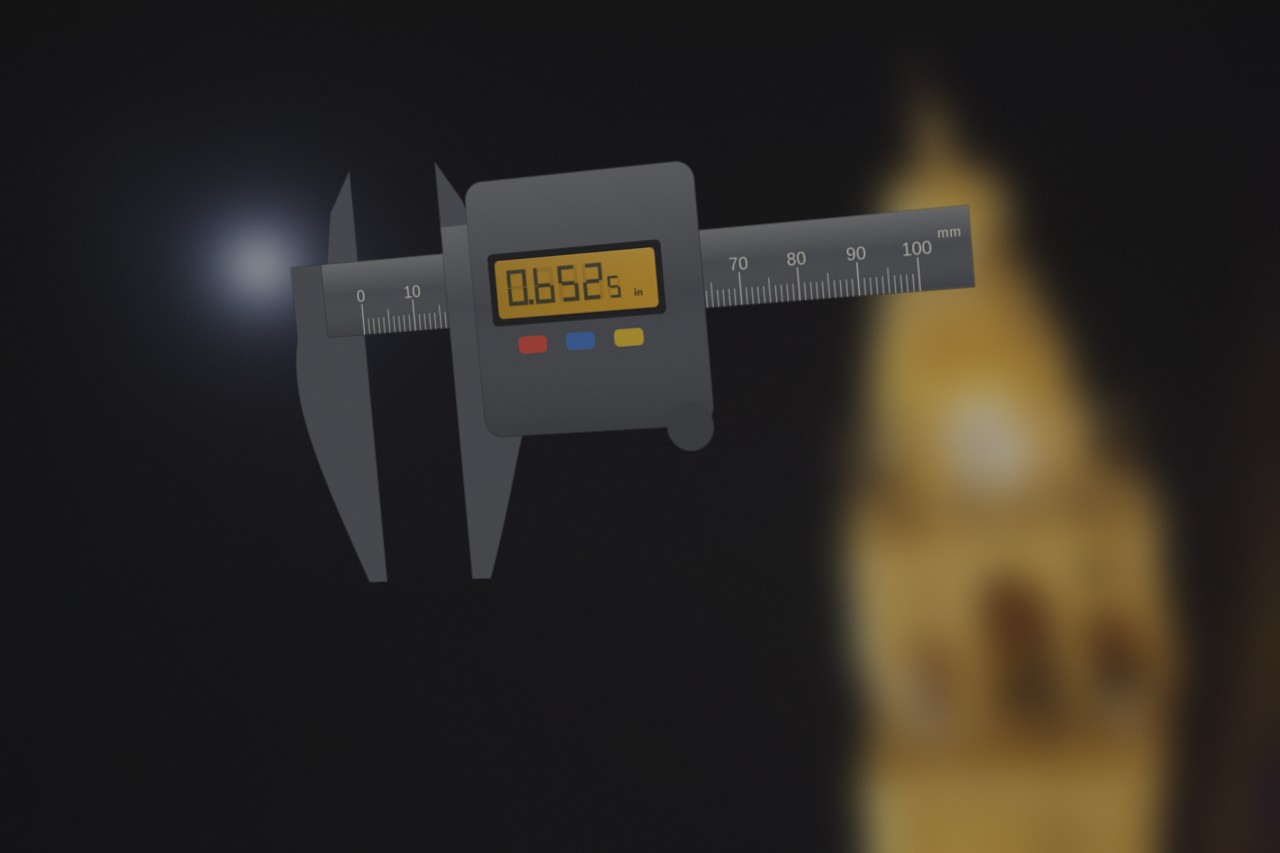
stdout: in 0.6525
